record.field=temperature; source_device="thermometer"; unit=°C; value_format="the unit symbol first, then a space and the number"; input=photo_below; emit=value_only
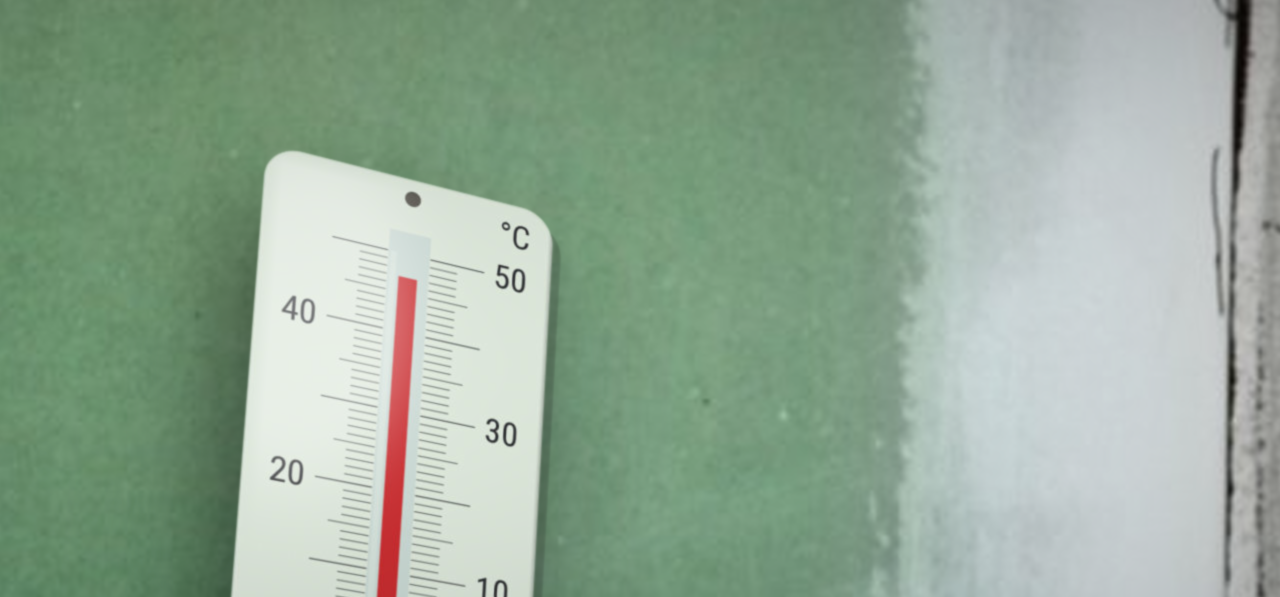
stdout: °C 47
